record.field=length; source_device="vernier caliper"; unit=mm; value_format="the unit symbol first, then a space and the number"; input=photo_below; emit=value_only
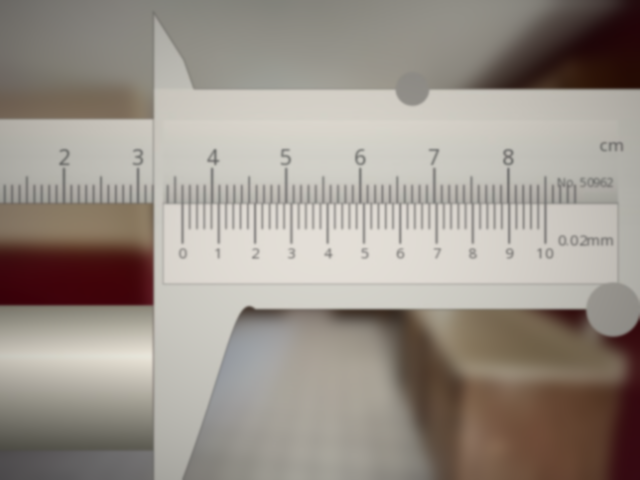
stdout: mm 36.0
